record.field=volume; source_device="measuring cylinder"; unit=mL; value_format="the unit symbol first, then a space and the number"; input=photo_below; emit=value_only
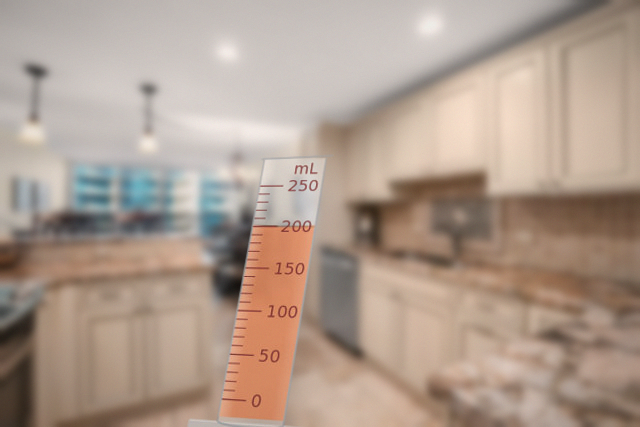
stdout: mL 200
